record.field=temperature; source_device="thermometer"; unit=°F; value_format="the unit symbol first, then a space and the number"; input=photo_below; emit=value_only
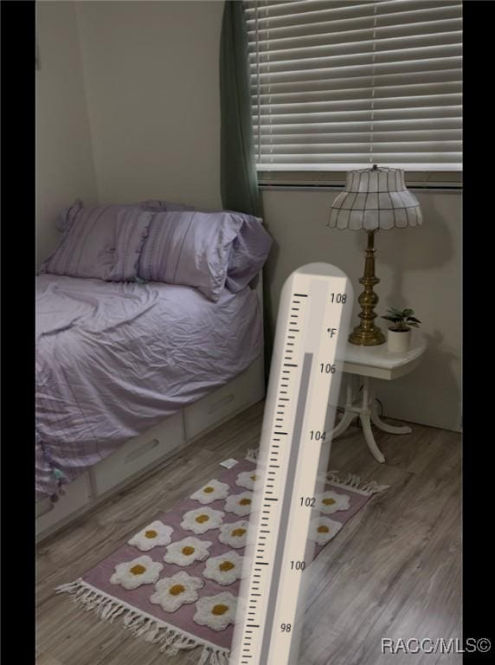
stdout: °F 106.4
